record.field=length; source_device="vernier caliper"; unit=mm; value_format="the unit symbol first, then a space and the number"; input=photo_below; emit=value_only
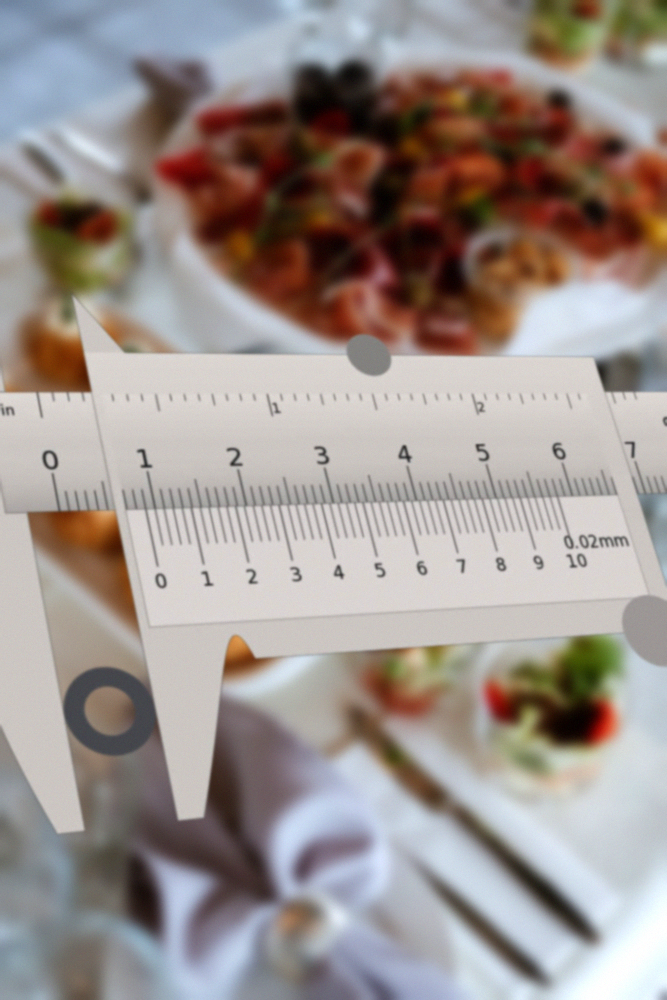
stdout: mm 9.0
